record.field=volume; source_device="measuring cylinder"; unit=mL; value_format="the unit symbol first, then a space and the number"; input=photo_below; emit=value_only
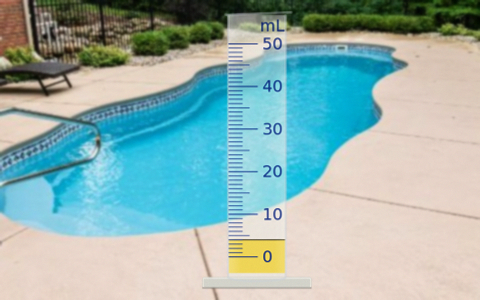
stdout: mL 4
